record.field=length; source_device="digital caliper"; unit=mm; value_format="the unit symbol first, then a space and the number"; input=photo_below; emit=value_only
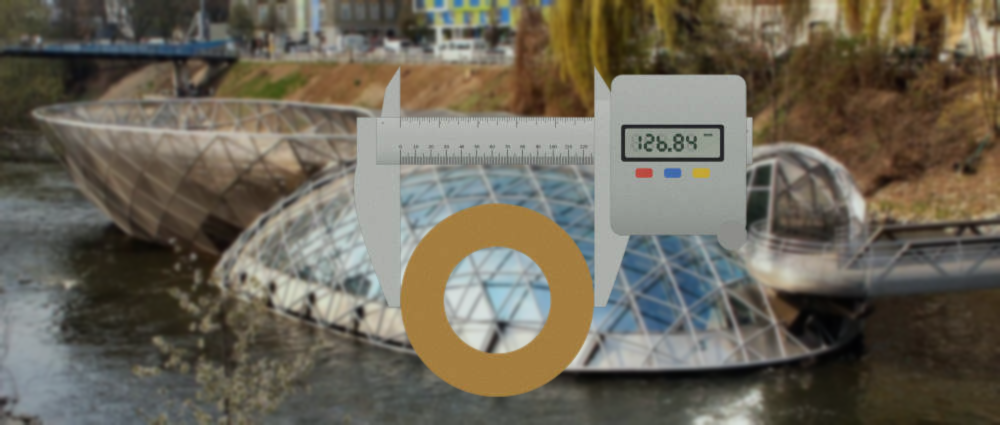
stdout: mm 126.84
